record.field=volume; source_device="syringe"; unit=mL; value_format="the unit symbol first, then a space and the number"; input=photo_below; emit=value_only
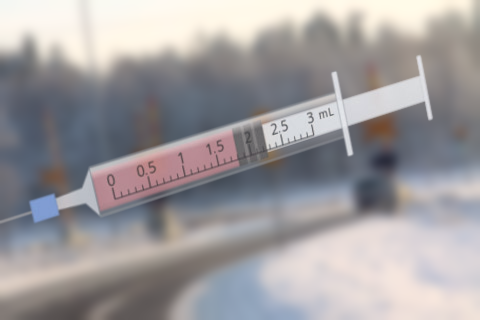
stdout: mL 1.8
